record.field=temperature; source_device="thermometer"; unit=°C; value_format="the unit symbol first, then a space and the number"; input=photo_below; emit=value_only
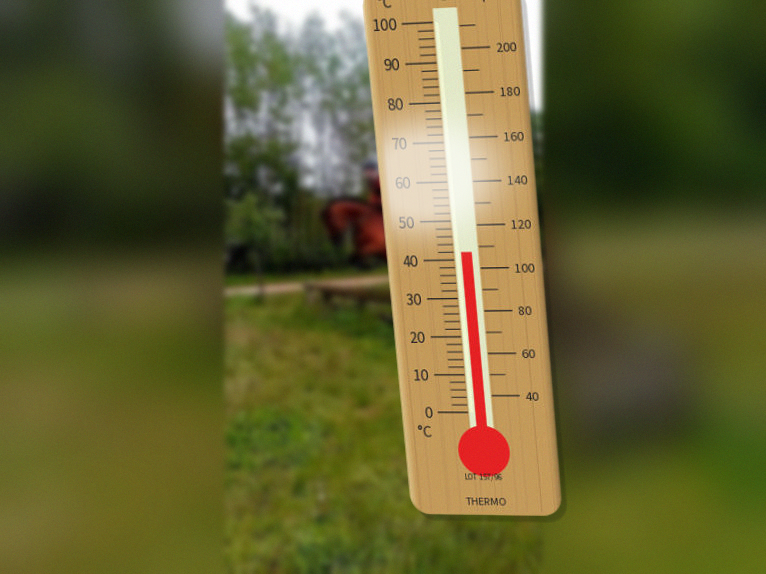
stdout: °C 42
